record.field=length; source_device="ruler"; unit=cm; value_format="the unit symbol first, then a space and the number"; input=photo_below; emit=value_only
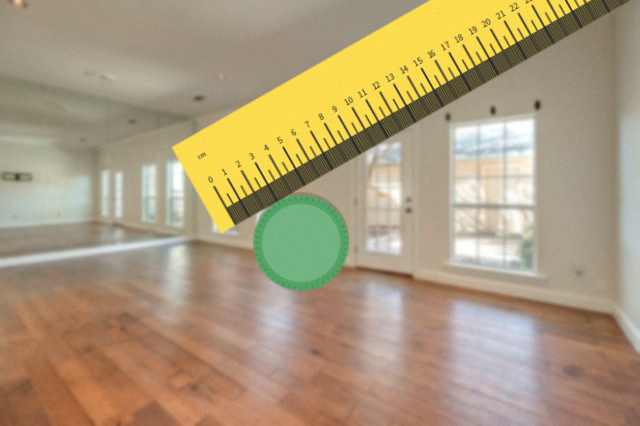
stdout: cm 6
